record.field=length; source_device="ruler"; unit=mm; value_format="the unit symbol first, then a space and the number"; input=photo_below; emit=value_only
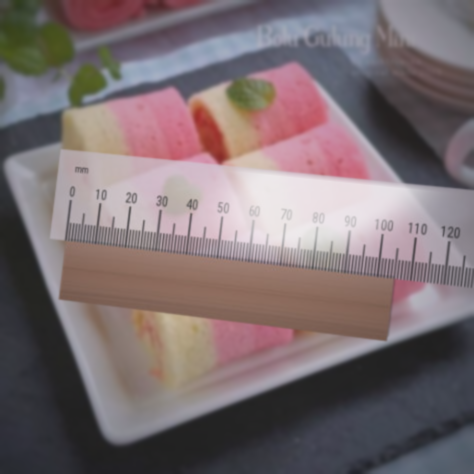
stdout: mm 105
